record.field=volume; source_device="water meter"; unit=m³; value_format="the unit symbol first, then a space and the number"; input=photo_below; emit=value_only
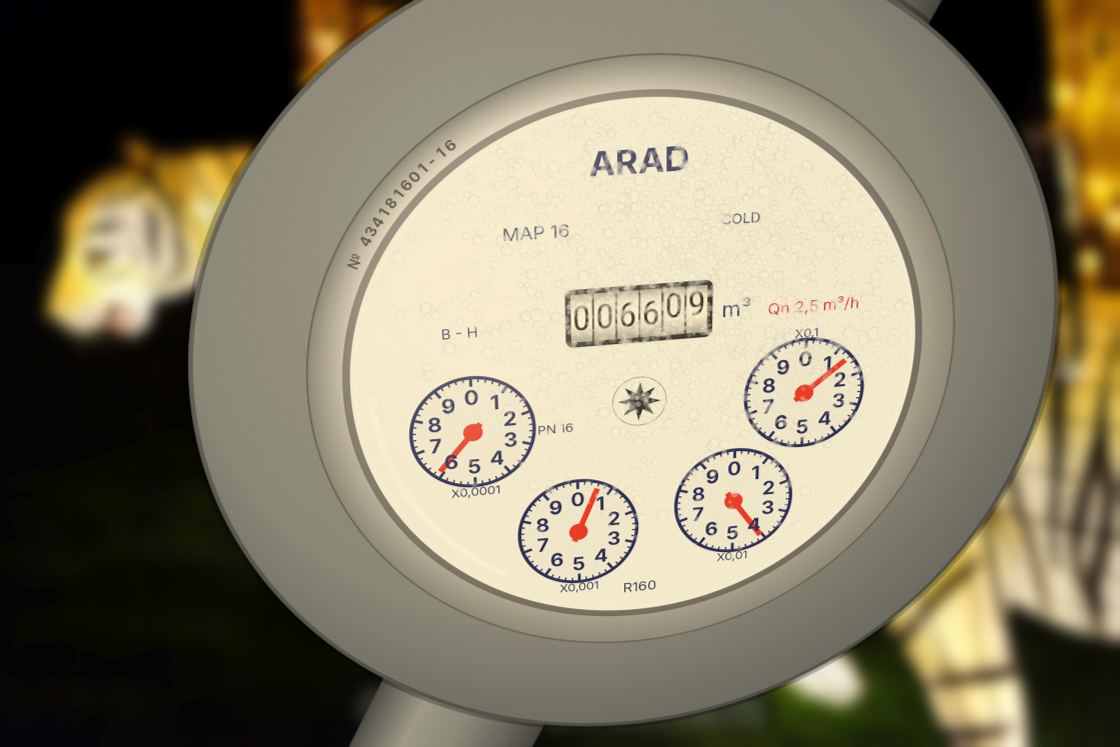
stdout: m³ 6609.1406
